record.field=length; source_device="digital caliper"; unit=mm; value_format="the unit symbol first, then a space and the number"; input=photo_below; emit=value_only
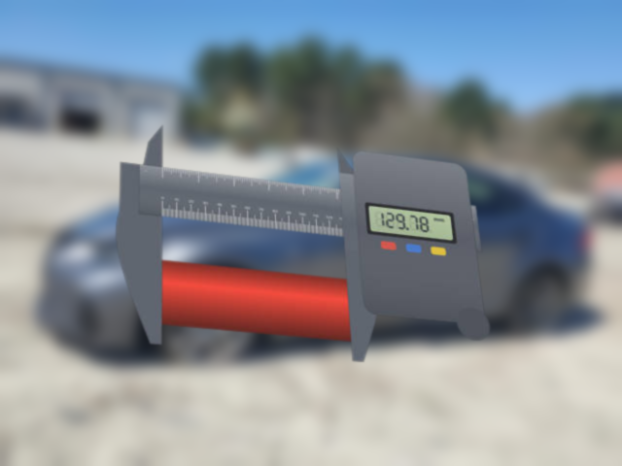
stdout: mm 129.78
